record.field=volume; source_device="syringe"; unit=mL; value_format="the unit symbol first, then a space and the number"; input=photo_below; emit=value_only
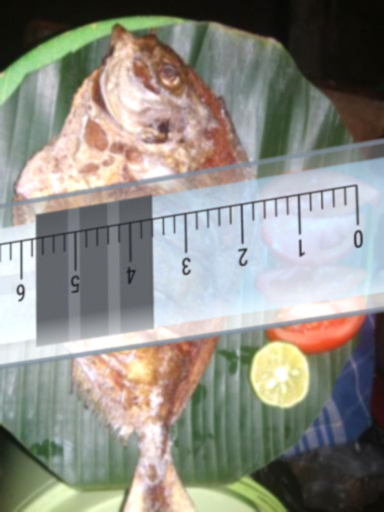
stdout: mL 3.6
